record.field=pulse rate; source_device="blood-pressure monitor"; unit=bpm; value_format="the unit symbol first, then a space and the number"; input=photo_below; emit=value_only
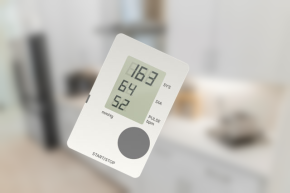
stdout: bpm 52
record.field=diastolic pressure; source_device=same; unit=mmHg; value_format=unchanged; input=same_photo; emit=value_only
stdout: mmHg 64
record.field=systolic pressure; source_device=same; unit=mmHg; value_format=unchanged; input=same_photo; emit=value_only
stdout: mmHg 163
